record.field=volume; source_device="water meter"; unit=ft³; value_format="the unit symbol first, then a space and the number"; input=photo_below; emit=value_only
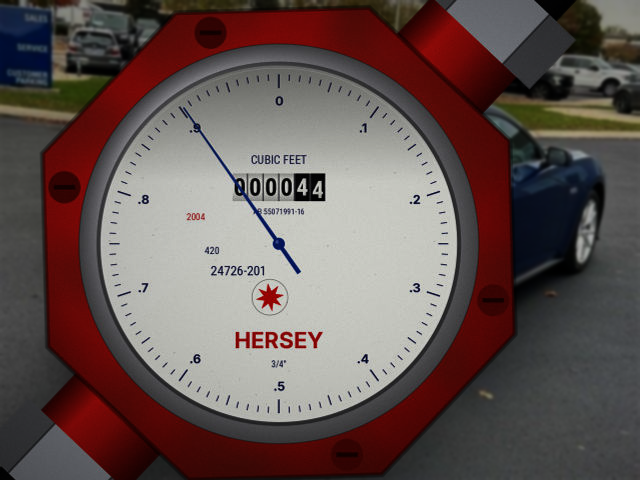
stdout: ft³ 43.90
